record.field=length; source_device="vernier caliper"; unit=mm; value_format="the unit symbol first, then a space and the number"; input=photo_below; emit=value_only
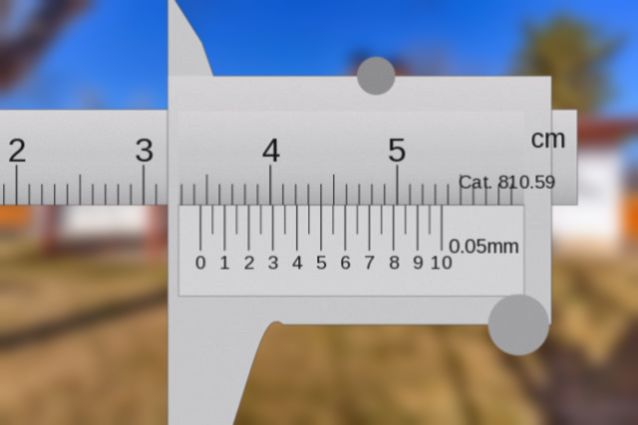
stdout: mm 34.5
